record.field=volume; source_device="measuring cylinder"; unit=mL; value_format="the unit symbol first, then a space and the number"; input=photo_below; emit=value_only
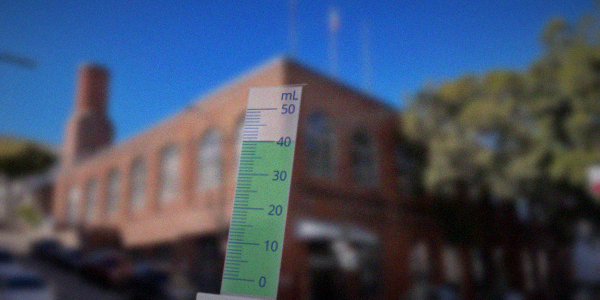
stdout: mL 40
